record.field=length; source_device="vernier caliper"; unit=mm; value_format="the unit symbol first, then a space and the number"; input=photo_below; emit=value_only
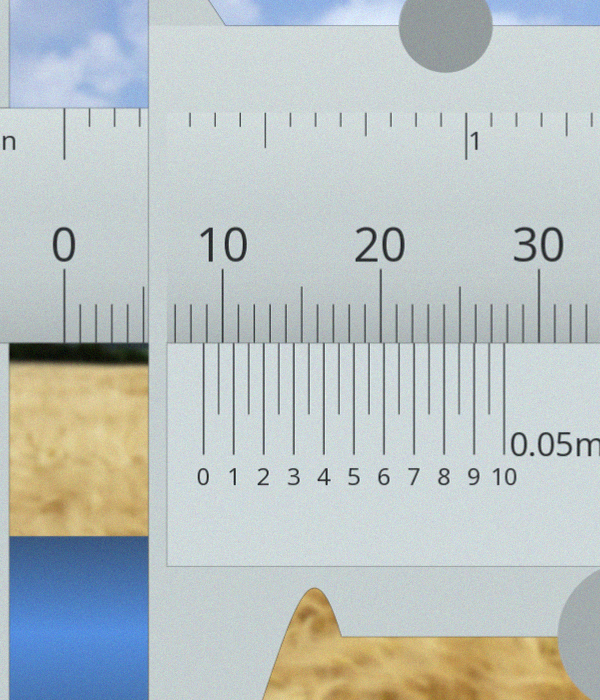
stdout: mm 8.8
